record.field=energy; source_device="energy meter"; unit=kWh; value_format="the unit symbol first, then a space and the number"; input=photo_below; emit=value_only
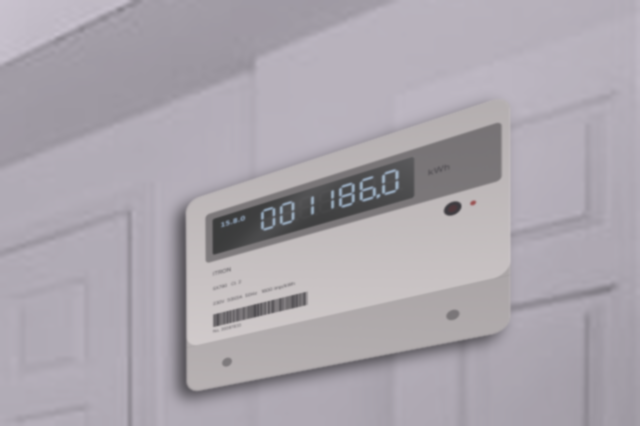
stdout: kWh 1186.0
